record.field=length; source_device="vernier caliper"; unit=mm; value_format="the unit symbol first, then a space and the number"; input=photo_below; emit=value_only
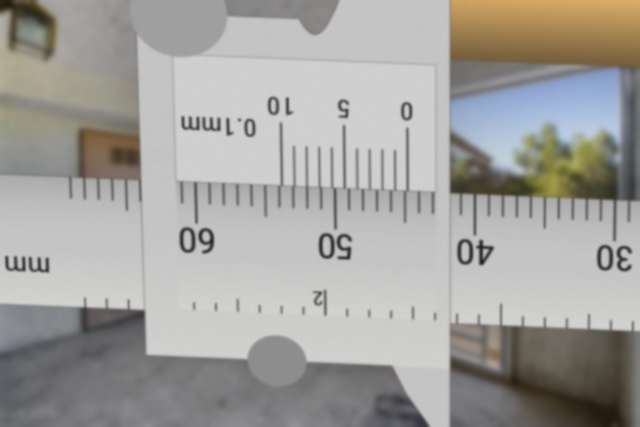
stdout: mm 44.8
